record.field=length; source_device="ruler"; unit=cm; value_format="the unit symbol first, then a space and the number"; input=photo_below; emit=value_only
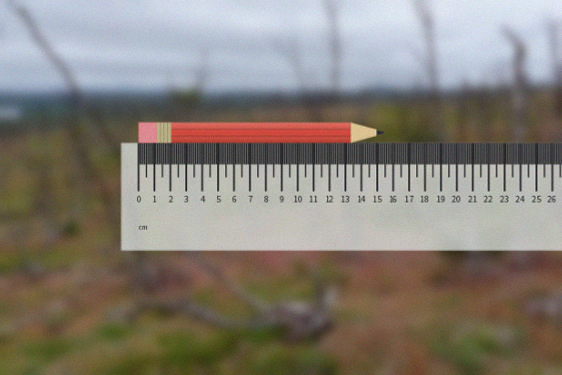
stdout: cm 15.5
